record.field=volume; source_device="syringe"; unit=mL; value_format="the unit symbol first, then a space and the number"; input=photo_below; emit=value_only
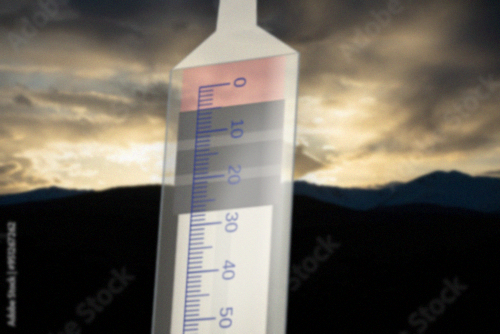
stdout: mL 5
